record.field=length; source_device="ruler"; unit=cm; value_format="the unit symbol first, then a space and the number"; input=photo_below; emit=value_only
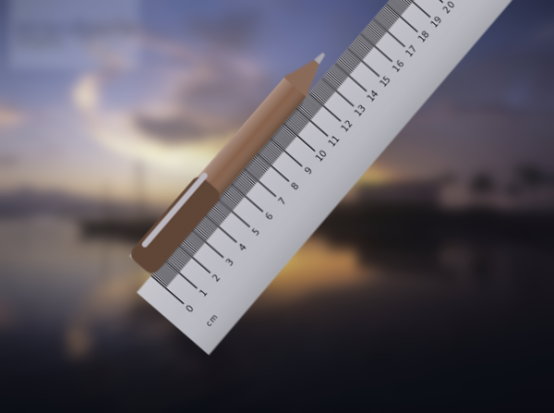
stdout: cm 14
